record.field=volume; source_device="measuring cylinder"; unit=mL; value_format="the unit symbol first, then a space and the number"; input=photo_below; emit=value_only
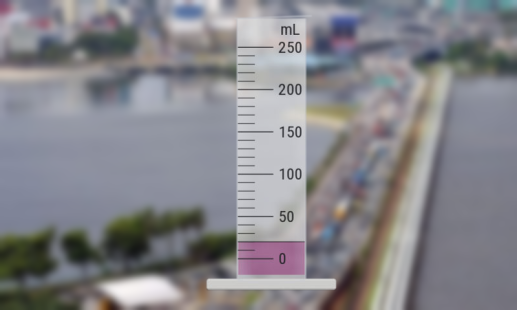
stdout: mL 20
